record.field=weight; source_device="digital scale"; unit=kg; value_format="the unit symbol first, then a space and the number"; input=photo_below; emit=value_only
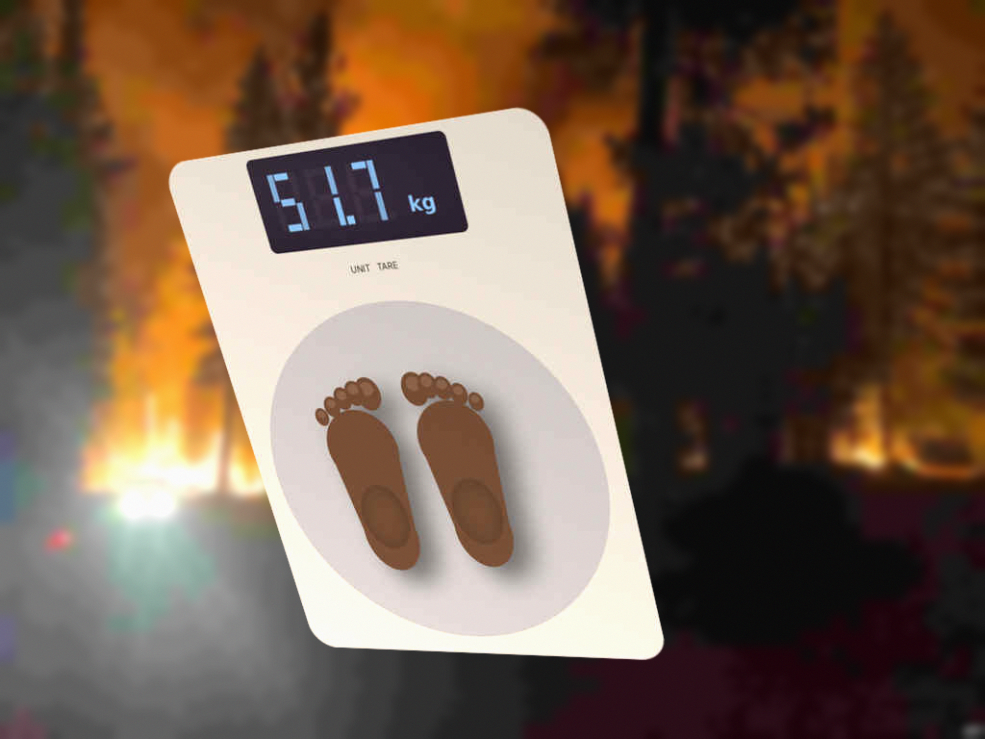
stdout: kg 51.7
